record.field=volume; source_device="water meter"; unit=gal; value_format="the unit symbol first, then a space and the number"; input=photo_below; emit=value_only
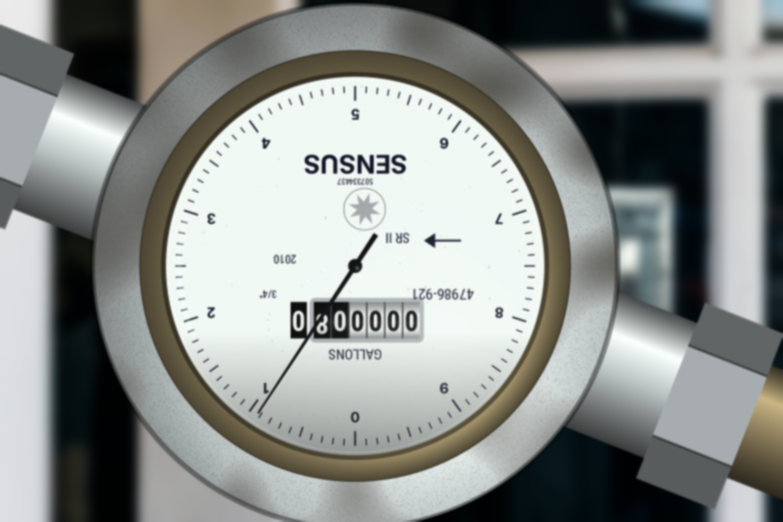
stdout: gal 80.9
